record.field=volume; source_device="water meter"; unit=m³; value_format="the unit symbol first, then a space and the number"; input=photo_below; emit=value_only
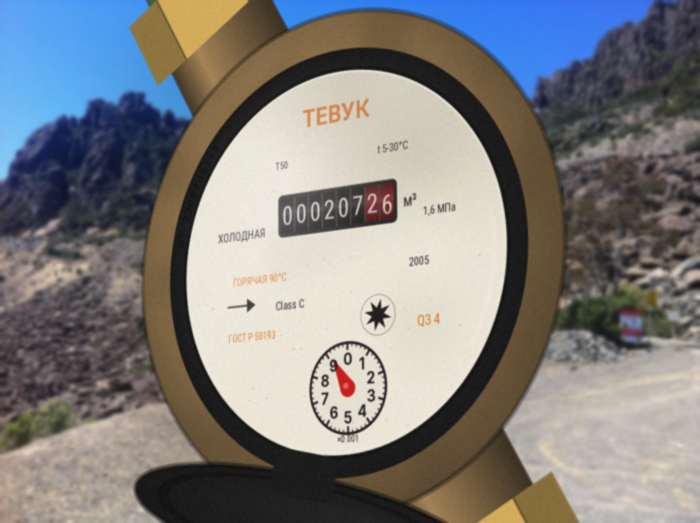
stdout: m³ 207.259
